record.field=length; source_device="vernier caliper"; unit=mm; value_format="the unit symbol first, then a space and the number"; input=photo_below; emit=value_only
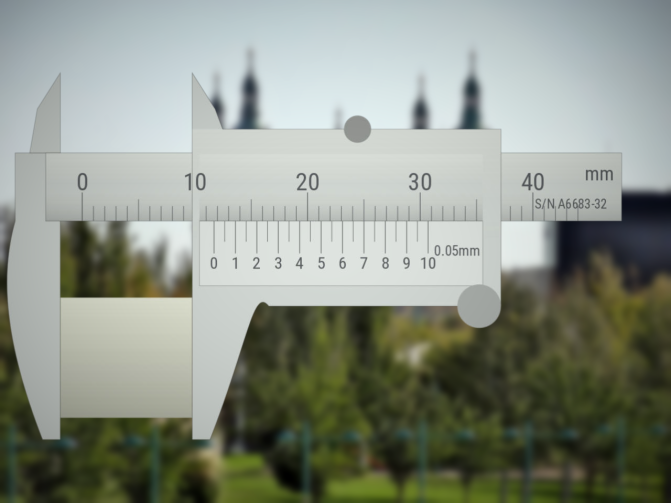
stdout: mm 11.7
